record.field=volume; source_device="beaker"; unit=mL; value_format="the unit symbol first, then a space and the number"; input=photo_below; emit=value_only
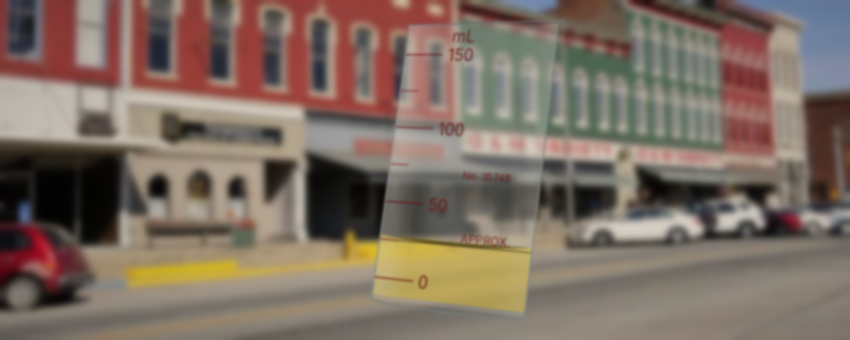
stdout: mL 25
